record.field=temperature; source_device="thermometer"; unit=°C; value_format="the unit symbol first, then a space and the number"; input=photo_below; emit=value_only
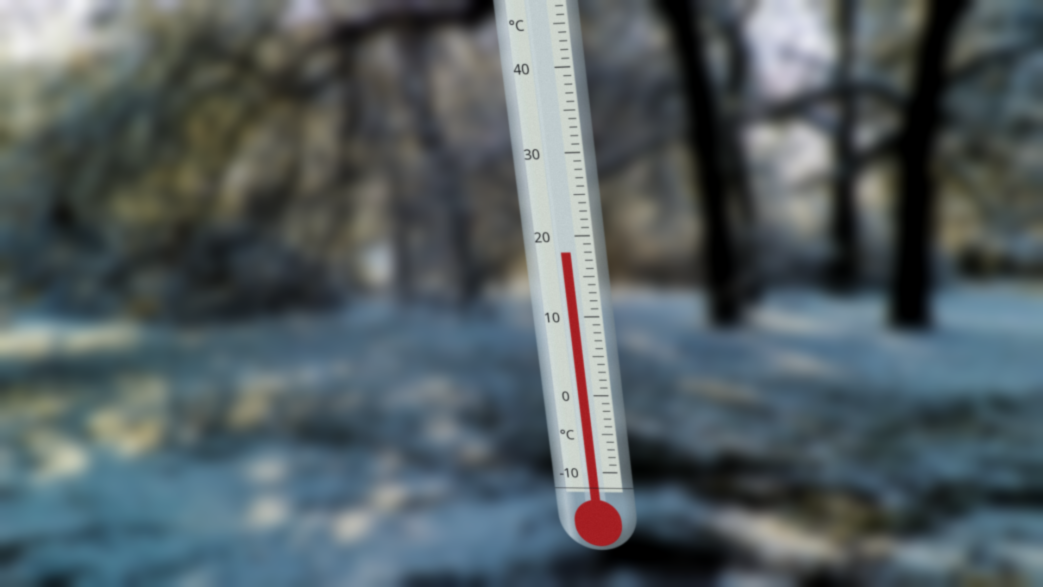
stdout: °C 18
